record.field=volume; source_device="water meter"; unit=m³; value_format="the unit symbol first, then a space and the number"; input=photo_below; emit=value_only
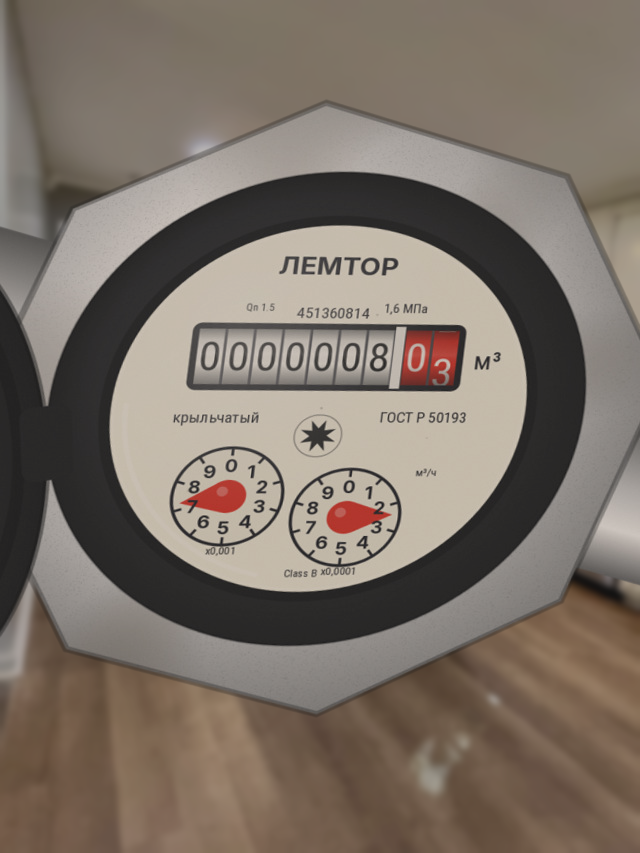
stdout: m³ 8.0272
